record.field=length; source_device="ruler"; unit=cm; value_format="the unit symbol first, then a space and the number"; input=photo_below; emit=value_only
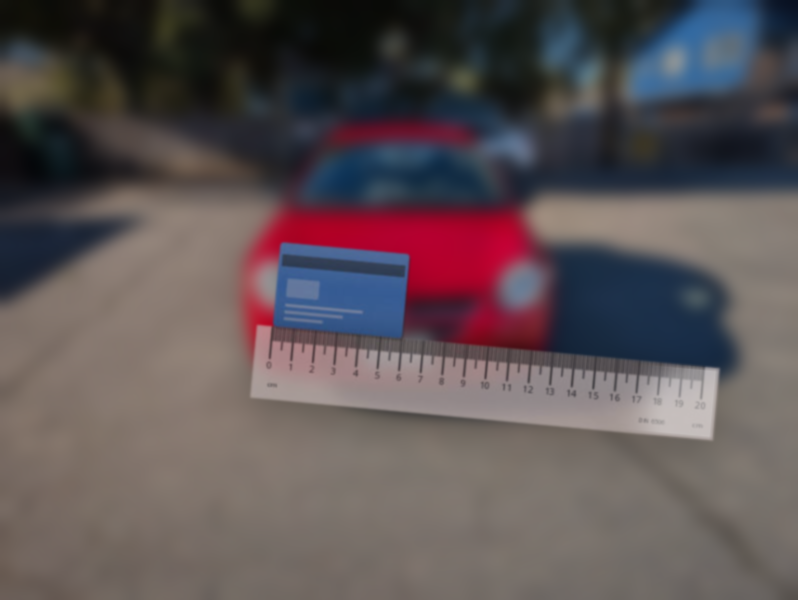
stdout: cm 6
